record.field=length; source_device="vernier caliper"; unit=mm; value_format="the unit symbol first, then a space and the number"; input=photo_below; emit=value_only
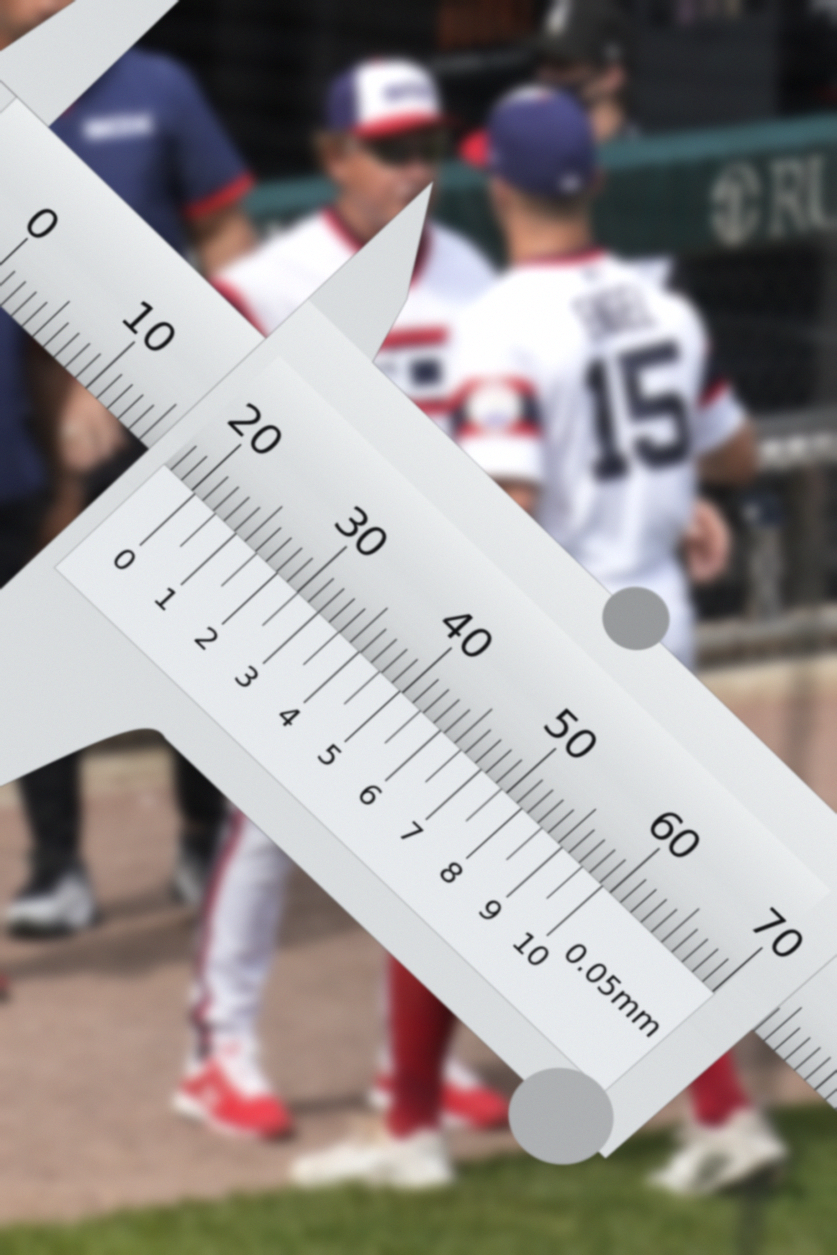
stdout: mm 20.3
